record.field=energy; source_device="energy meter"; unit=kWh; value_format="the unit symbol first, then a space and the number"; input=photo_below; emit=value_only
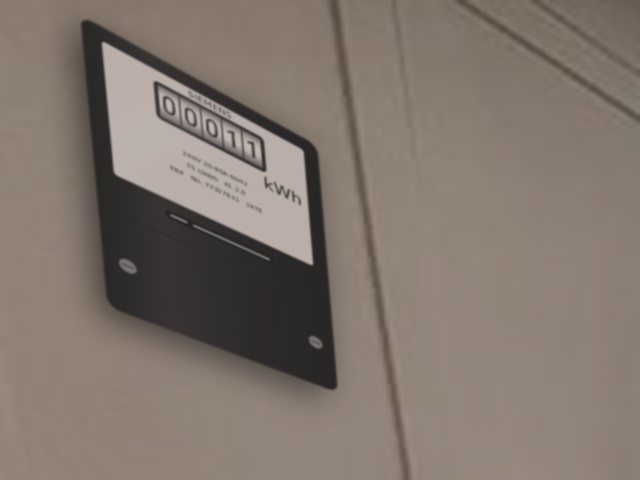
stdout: kWh 11
